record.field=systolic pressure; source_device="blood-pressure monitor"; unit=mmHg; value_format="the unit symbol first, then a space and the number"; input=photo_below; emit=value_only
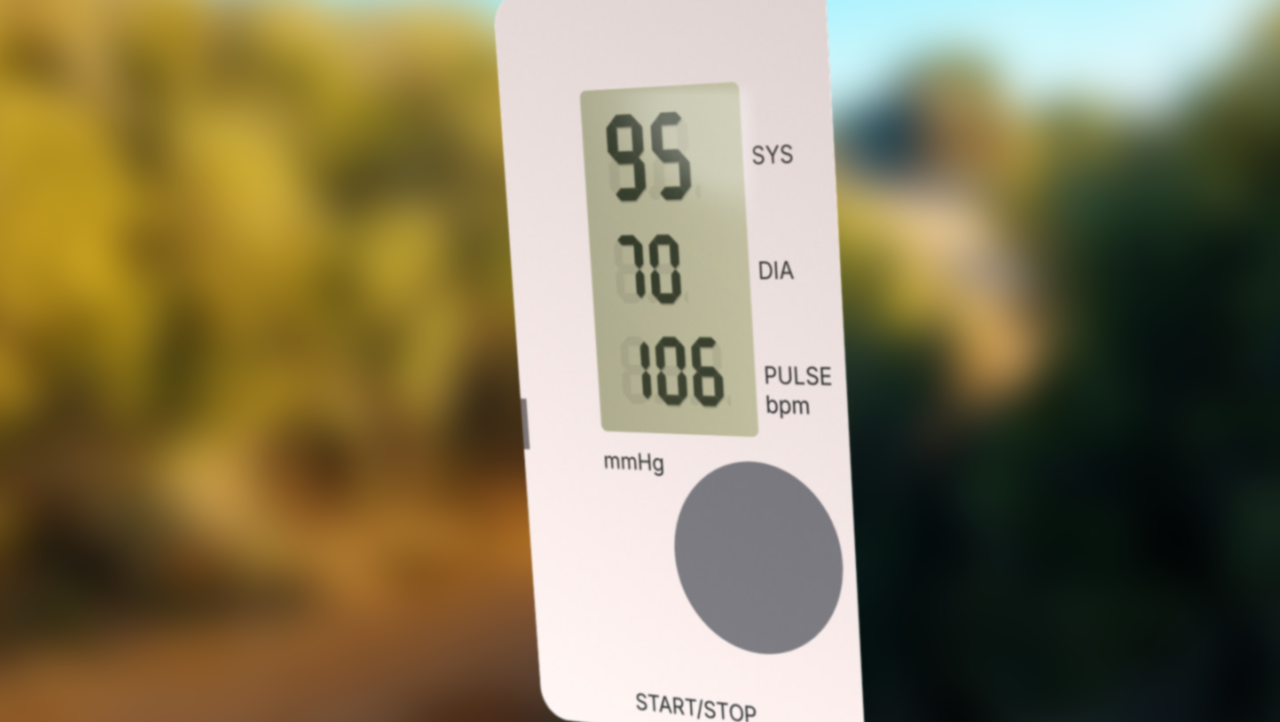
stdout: mmHg 95
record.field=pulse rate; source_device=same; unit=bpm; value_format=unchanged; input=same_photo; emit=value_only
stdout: bpm 106
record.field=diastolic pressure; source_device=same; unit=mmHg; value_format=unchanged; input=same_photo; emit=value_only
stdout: mmHg 70
